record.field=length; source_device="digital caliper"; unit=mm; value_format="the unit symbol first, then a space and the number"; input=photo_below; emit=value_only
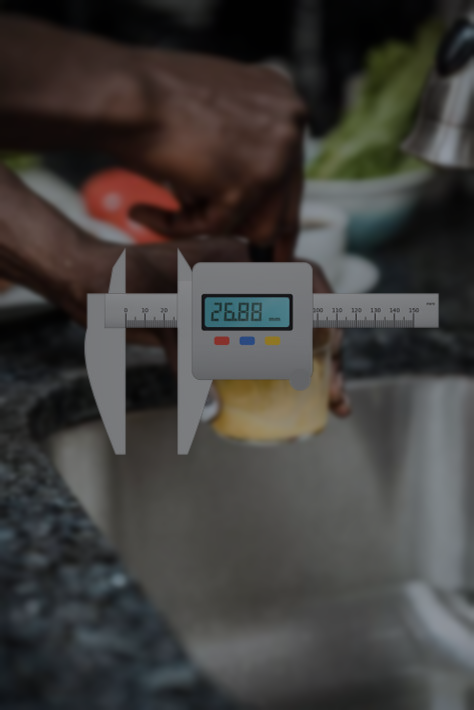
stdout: mm 26.88
